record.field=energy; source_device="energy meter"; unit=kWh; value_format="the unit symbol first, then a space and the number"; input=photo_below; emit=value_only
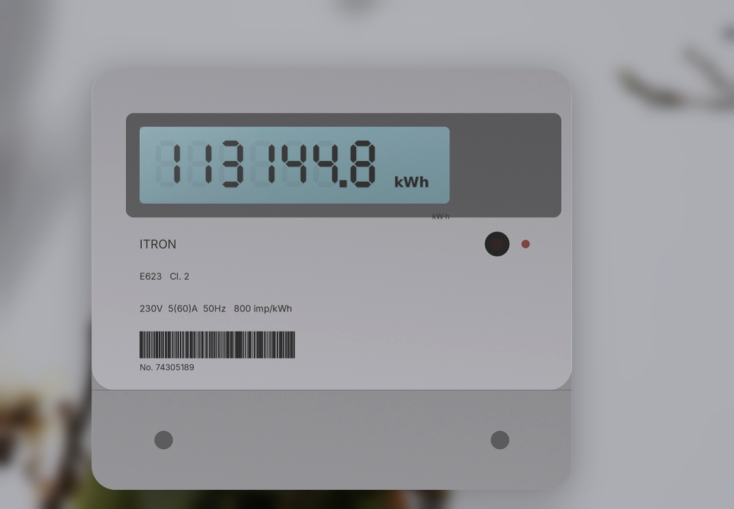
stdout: kWh 113144.8
